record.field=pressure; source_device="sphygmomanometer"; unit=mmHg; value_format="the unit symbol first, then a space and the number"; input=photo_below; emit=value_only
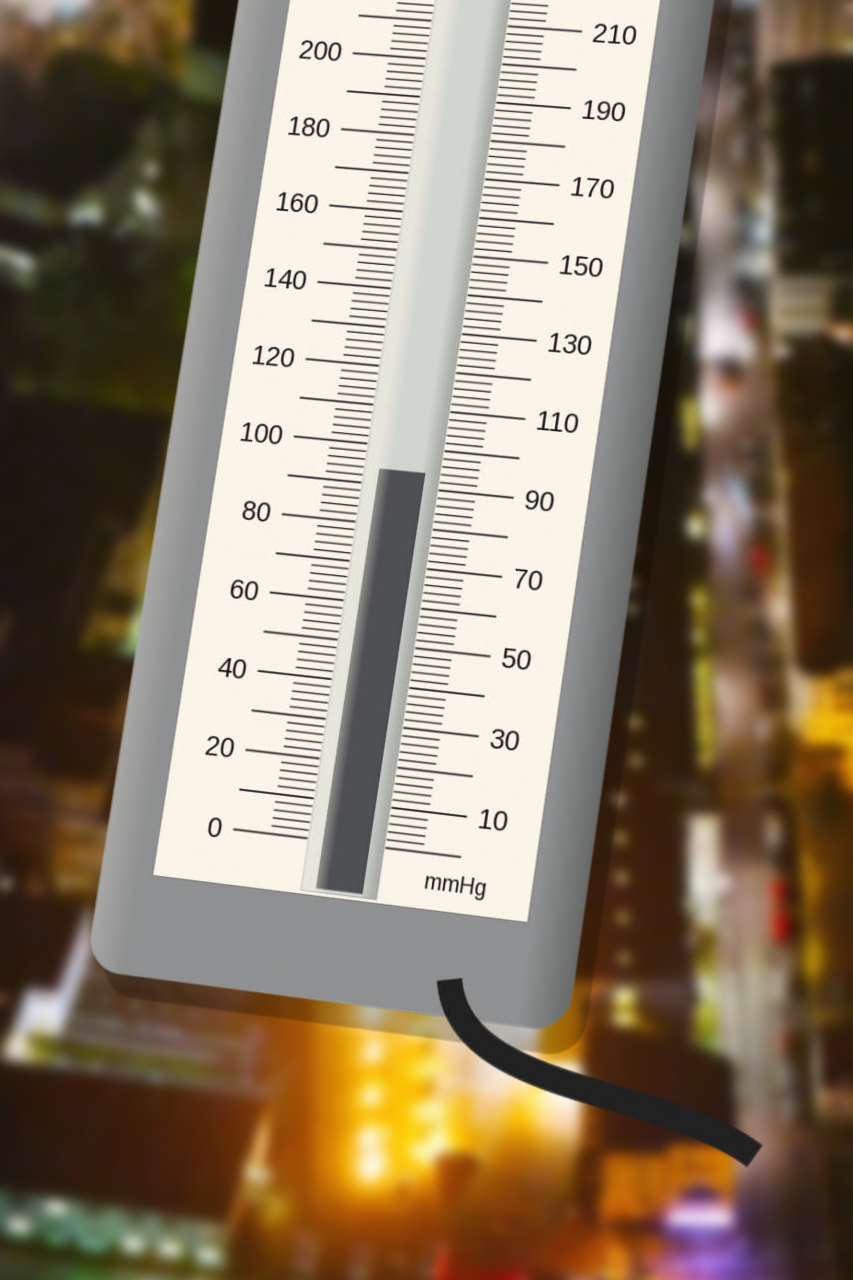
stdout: mmHg 94
